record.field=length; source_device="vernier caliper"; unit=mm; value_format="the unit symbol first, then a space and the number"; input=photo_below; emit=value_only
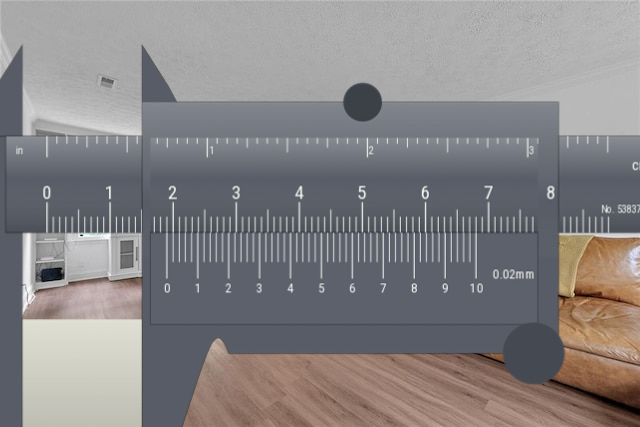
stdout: mm 19.0
